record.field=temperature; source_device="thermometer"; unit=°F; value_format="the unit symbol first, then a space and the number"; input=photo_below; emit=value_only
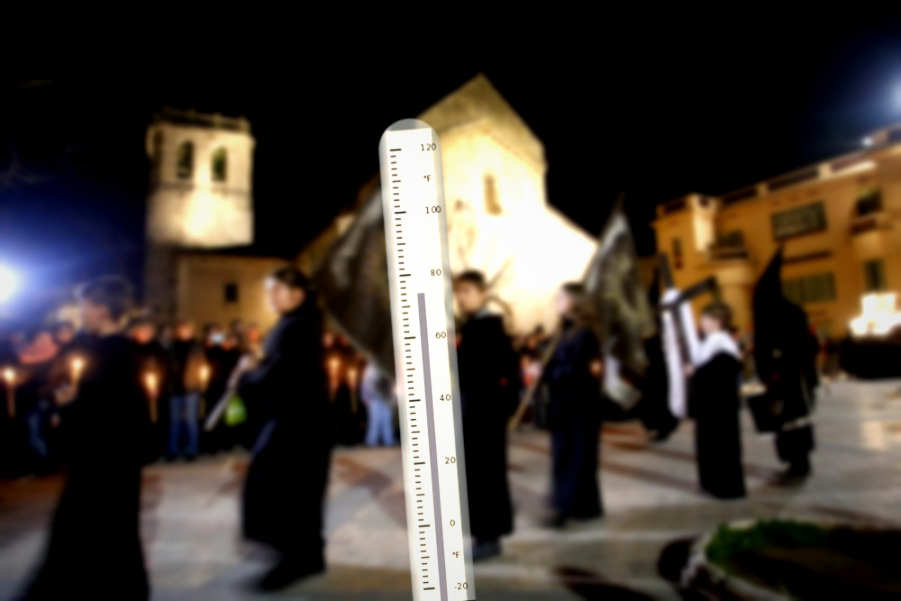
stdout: °F 74
